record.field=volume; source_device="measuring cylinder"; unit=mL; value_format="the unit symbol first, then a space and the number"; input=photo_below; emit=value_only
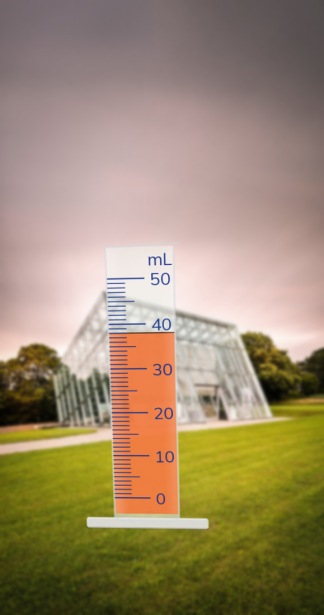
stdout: mL 38
